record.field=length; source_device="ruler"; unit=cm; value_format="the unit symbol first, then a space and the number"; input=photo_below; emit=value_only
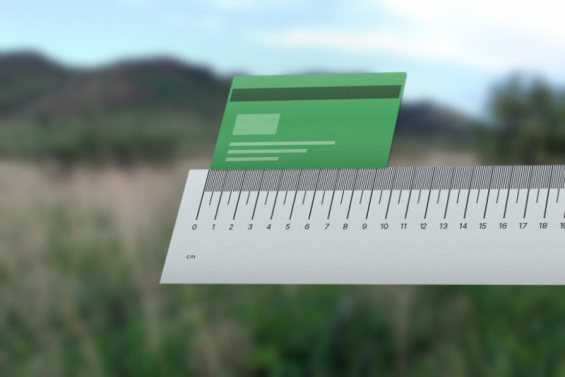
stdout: cm 9.5
